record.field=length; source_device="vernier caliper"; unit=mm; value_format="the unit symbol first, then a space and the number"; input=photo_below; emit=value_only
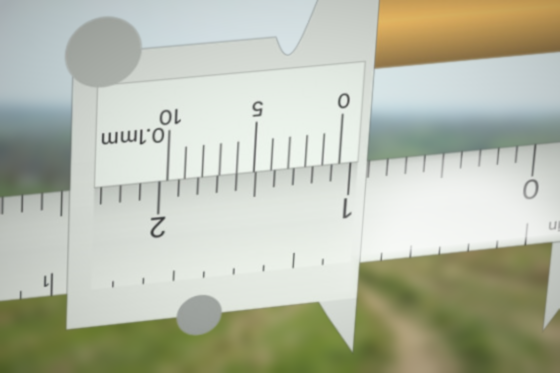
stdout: mm 10.6
